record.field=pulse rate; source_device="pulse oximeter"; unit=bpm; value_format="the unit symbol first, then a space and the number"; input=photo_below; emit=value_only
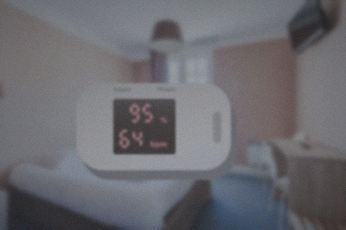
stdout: bpm 64
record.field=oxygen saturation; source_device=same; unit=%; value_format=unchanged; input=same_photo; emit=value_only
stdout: % 95
